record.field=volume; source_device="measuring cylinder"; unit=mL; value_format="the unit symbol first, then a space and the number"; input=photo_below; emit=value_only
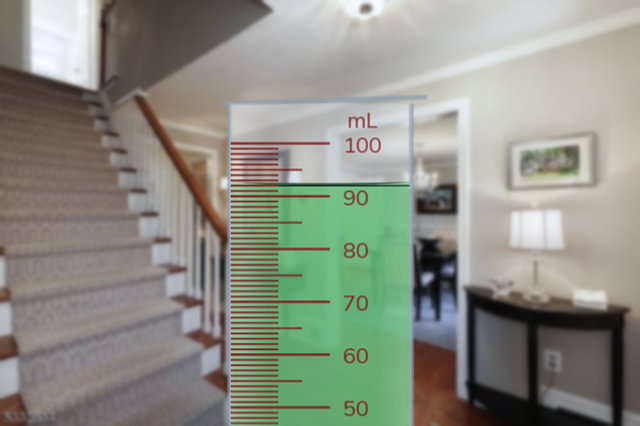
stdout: mL 92
